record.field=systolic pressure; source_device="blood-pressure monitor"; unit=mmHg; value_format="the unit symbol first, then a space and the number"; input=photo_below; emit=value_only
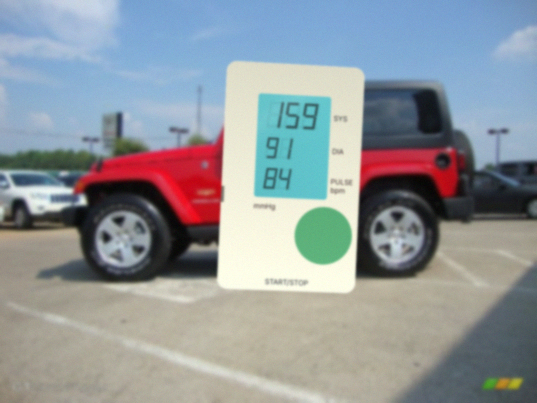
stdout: mmHg 159
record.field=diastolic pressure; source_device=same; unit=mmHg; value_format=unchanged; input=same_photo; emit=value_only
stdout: mmHg 91
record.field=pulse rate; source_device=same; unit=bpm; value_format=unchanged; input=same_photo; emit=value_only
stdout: bpm 84
